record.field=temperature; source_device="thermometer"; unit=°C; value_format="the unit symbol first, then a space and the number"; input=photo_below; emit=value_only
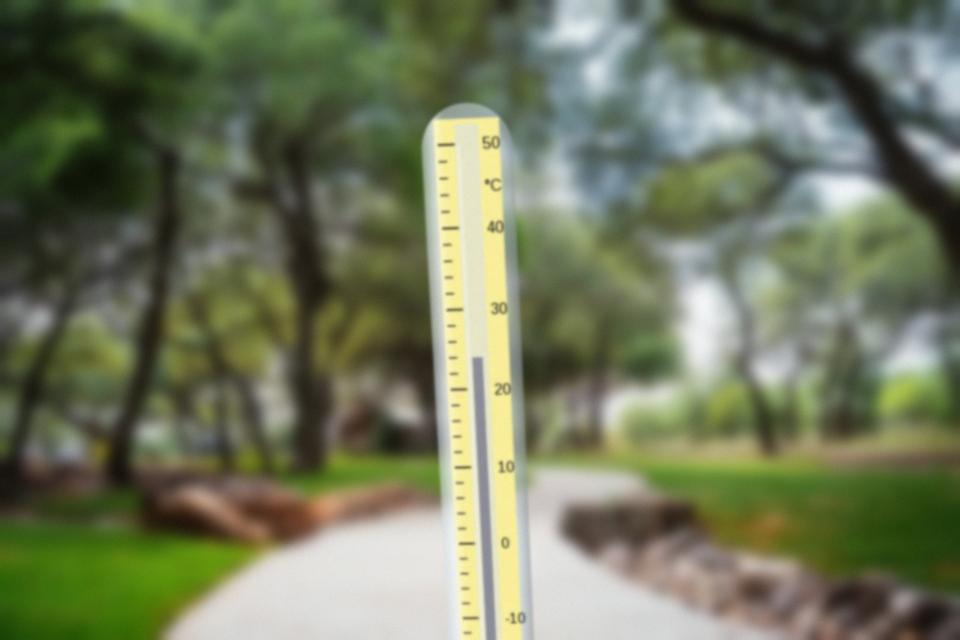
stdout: °C 24
